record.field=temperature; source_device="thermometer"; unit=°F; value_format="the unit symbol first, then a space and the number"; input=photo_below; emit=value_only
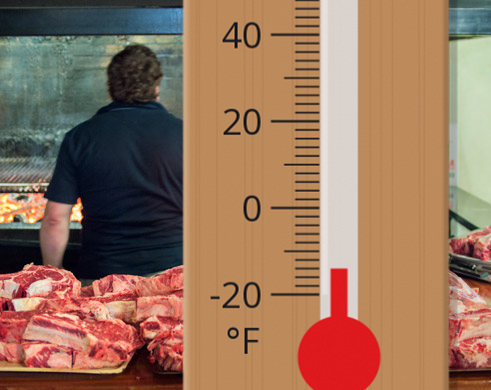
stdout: °F -14
